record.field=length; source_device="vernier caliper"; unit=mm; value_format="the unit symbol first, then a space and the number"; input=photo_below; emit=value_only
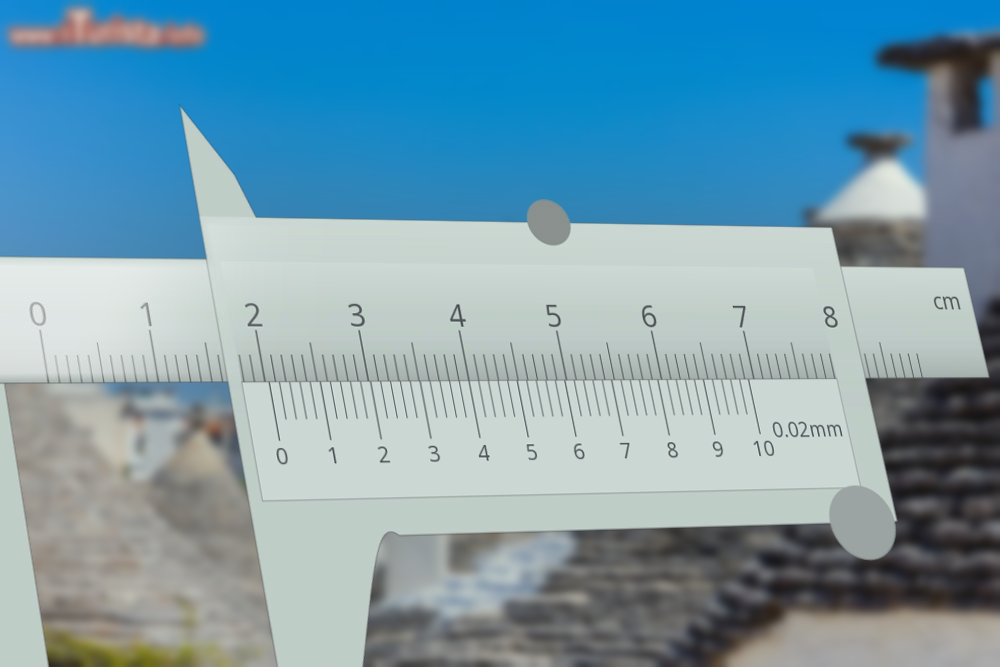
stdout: mm 20.4
